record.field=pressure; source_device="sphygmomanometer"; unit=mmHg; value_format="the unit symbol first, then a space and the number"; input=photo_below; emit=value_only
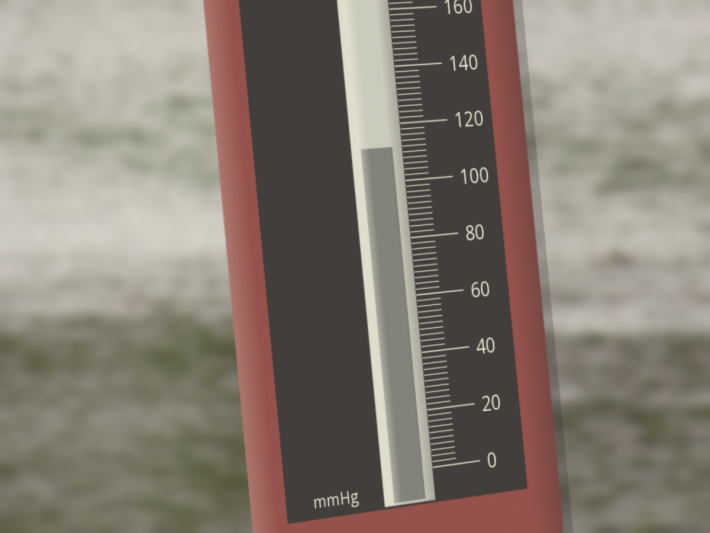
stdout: mmHg 112
